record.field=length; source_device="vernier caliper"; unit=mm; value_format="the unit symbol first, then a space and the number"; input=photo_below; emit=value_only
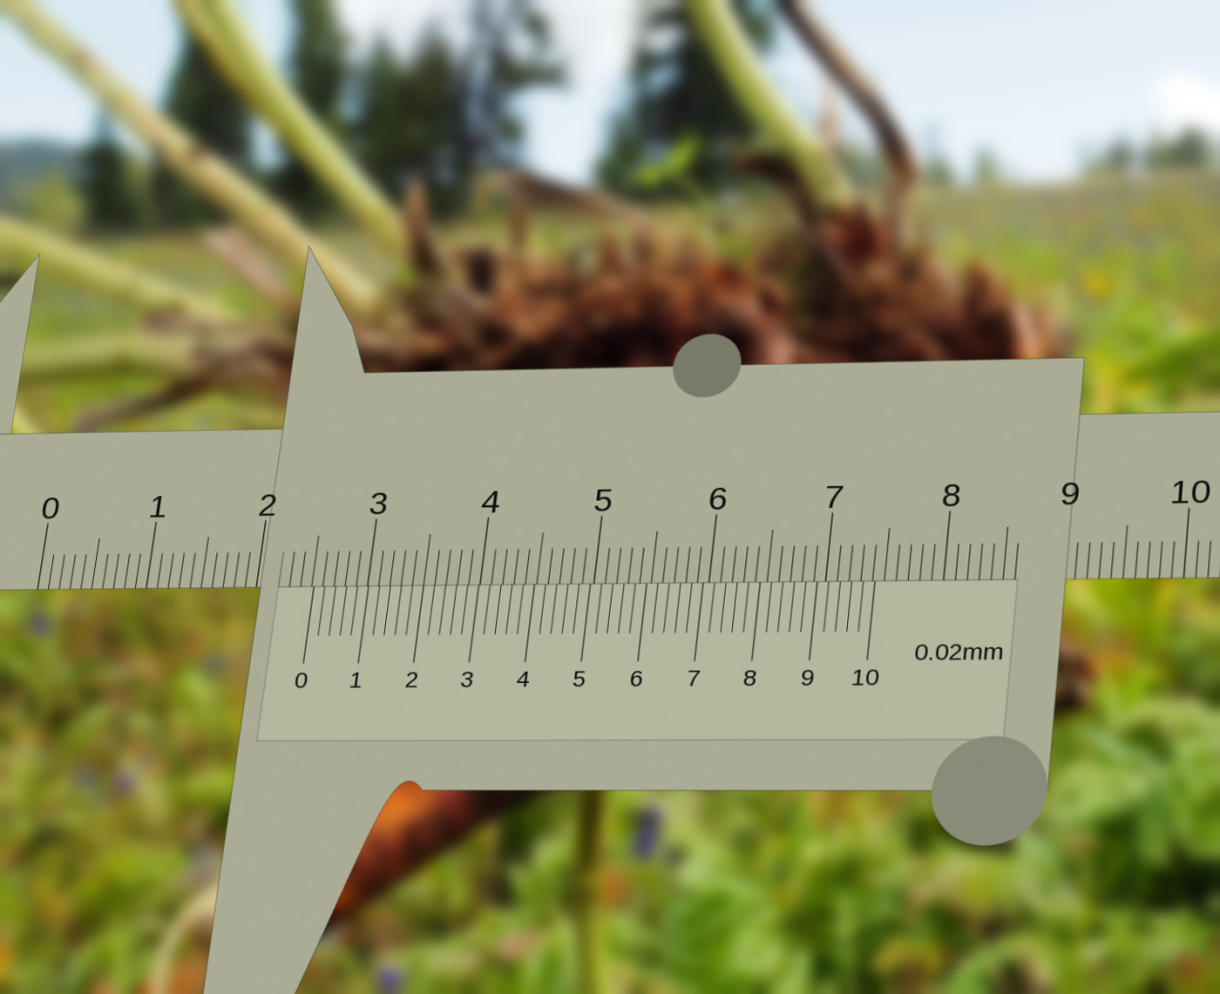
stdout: mm 25.2
